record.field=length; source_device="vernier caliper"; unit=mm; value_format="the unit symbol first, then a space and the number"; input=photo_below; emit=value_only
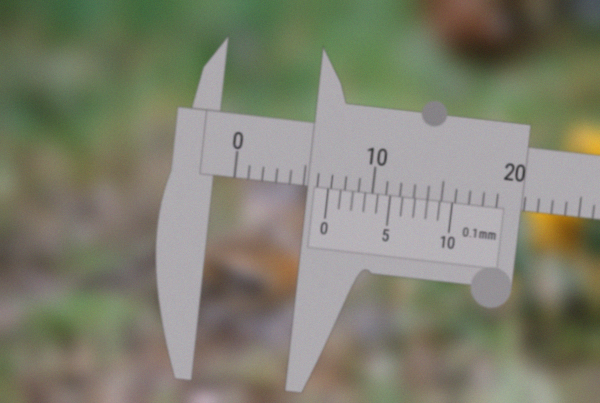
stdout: mm 6.8
